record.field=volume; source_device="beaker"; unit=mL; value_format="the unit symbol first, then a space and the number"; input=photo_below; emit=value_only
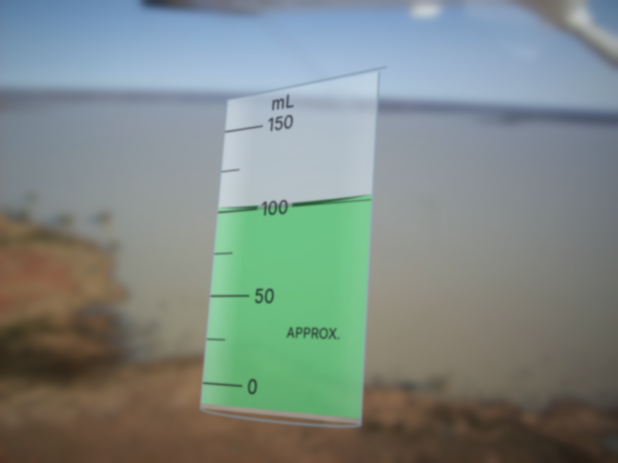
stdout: mL 100
